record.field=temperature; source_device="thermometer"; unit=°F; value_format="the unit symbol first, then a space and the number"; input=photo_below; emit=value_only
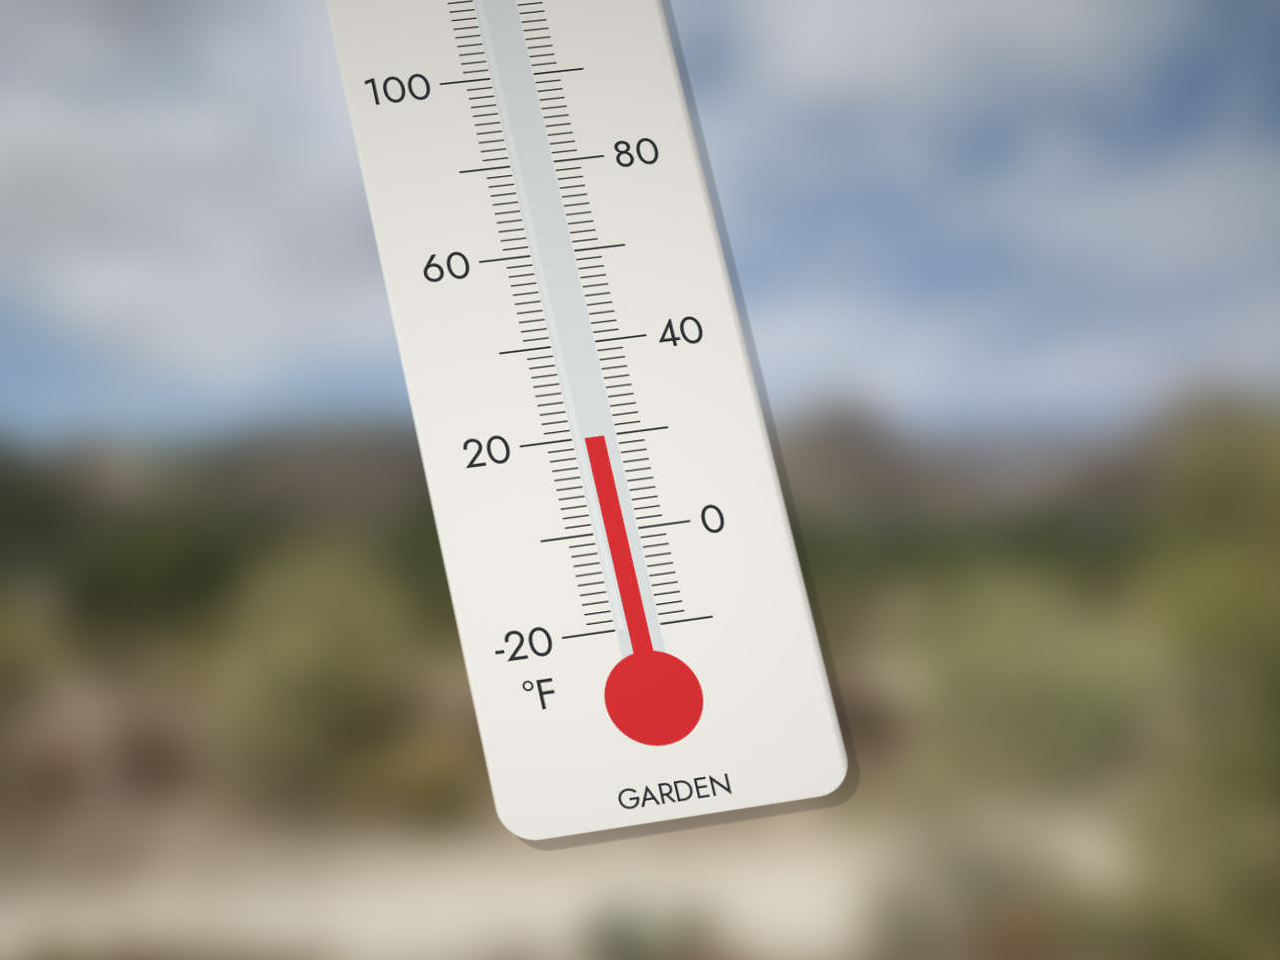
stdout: °F 20
